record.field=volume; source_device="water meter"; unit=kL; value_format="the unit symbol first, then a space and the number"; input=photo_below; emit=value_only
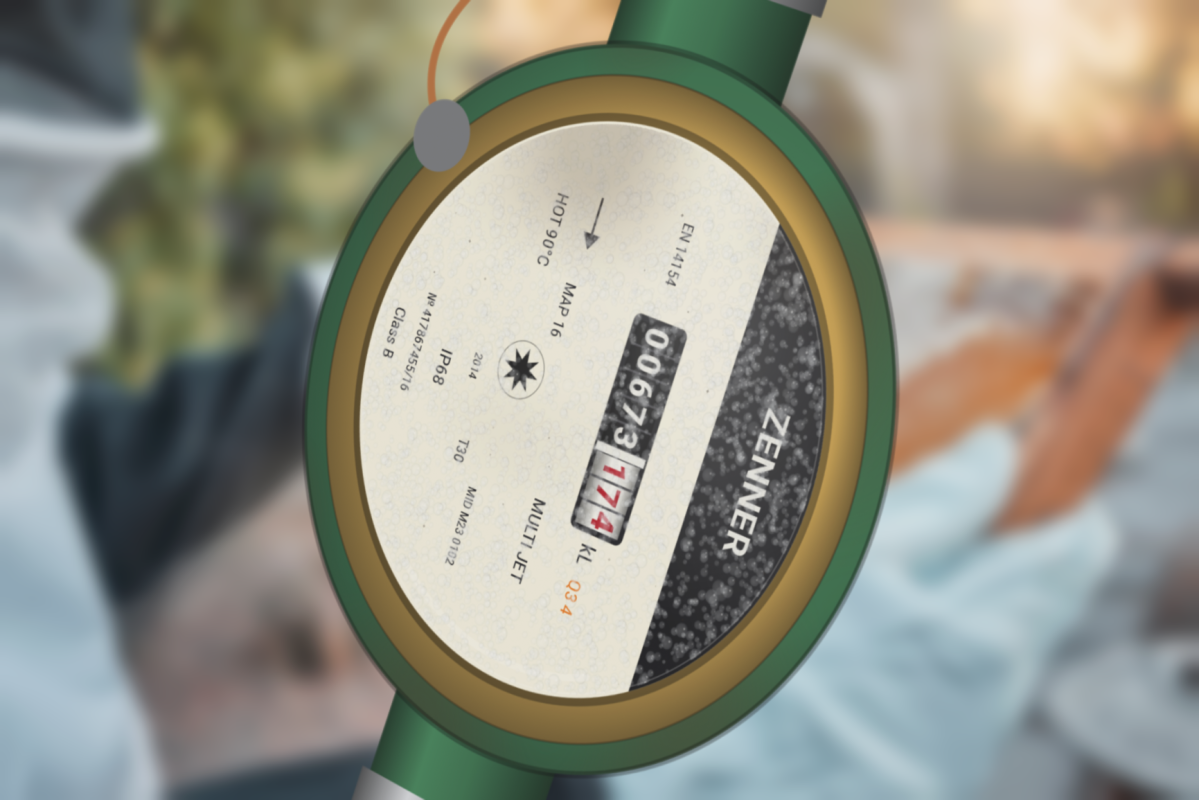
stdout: kL 673.174
